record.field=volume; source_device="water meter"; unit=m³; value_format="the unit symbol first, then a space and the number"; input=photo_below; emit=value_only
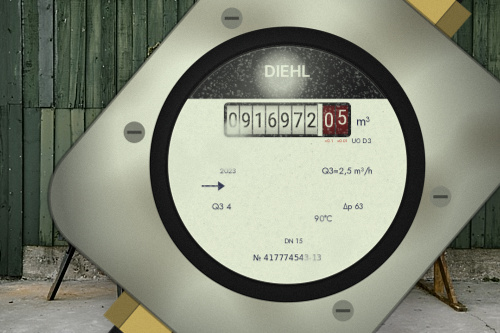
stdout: m³ 916972.05
